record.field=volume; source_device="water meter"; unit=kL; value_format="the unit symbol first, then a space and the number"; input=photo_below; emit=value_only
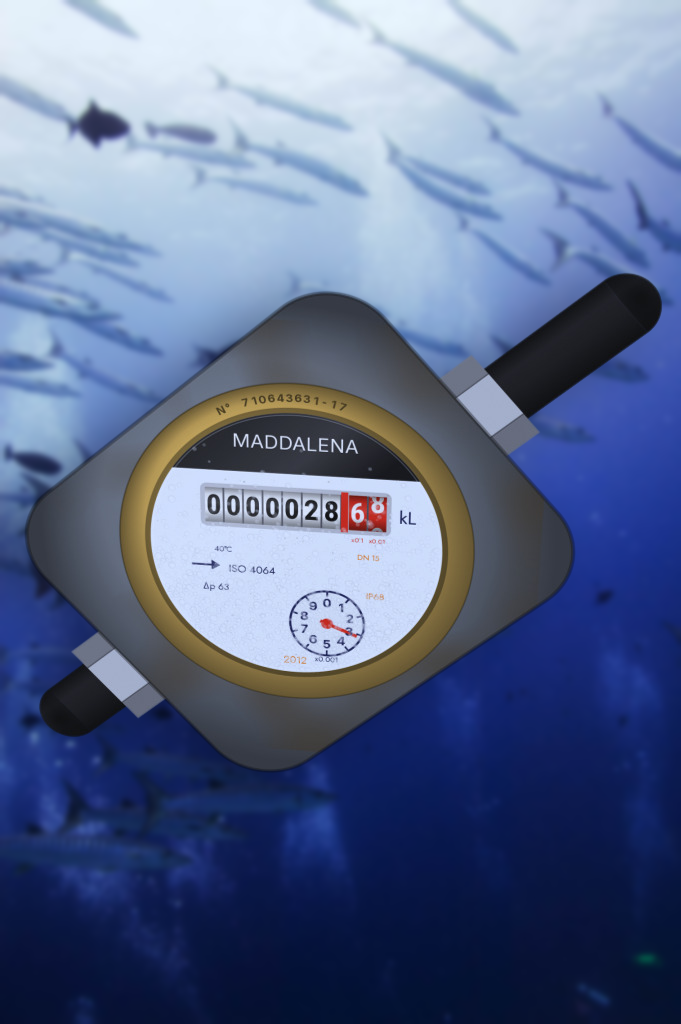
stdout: kL 28.683
